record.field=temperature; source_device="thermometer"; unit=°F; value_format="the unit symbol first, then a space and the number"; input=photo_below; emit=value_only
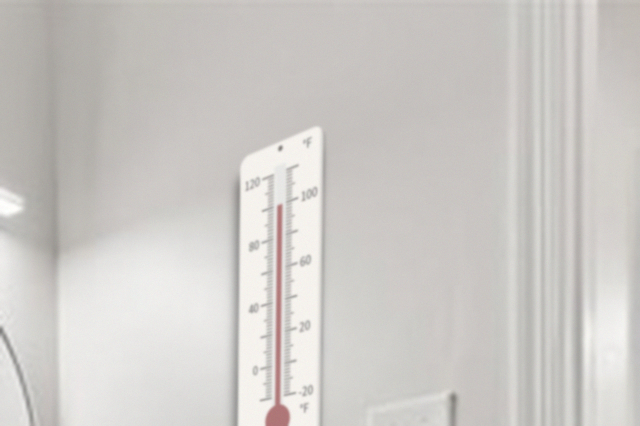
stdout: °F 100
